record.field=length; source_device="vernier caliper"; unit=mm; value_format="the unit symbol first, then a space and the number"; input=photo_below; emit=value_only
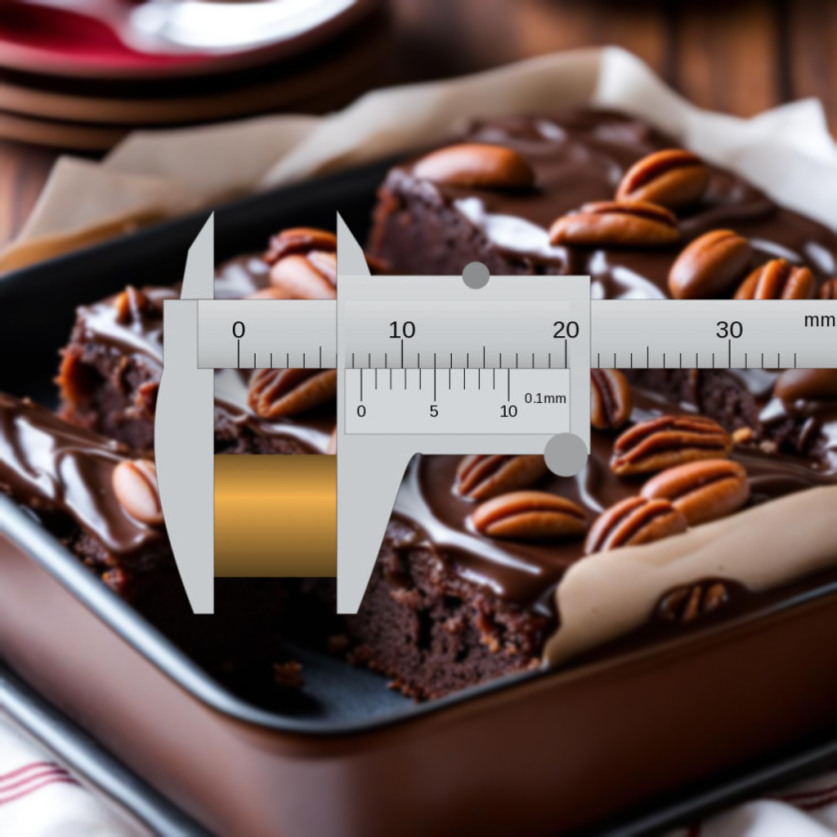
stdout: mm 7.5
